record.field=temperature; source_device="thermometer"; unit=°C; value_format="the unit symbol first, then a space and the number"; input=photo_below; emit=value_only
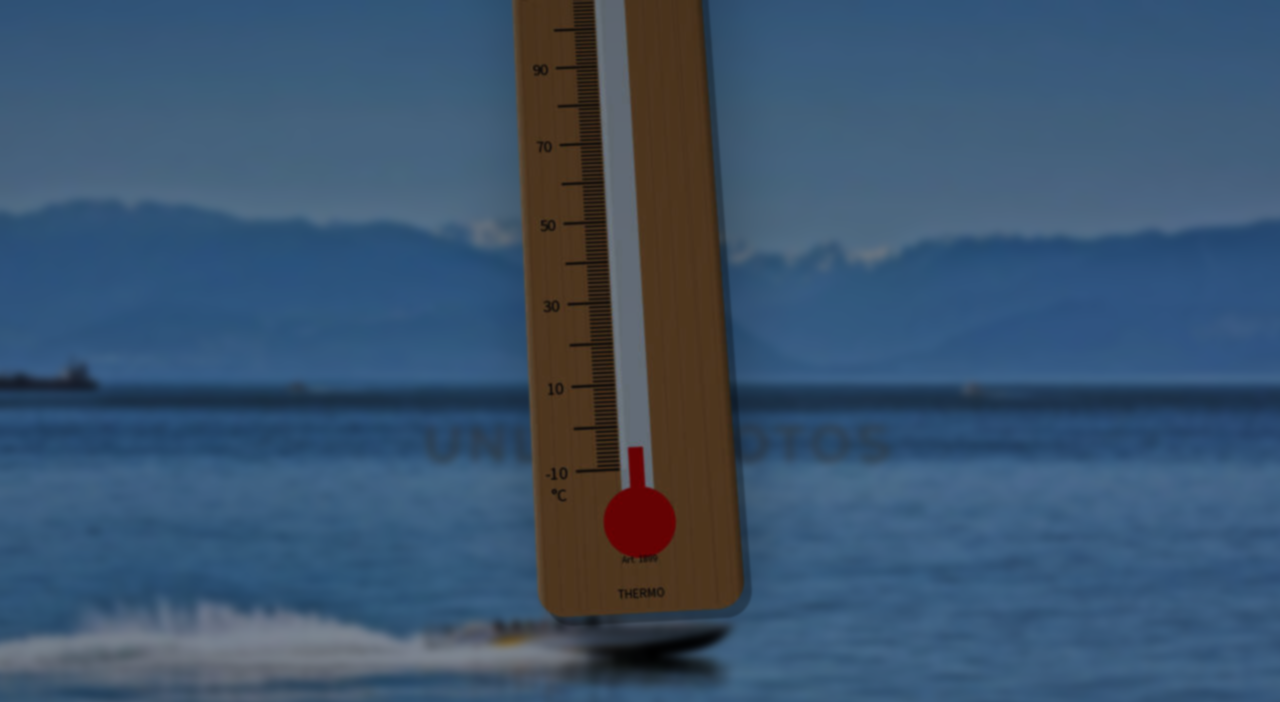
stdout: °C -5
